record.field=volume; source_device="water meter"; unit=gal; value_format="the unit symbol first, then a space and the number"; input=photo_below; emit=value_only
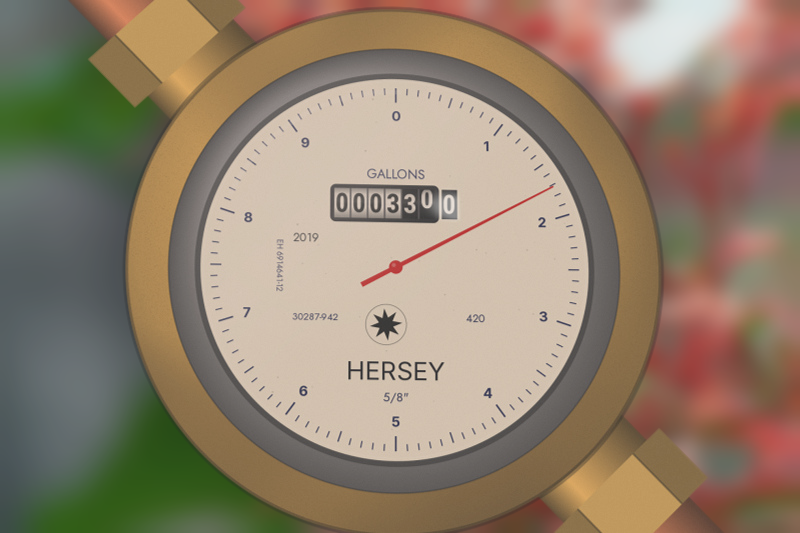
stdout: gal 3301.7
